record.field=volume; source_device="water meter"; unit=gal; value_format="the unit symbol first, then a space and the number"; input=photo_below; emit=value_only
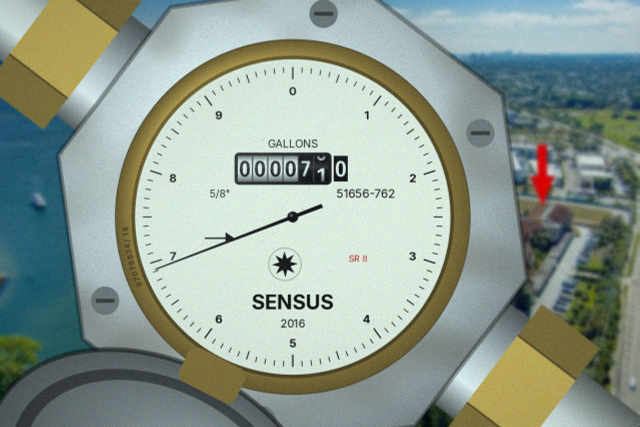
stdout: gal 706.9
